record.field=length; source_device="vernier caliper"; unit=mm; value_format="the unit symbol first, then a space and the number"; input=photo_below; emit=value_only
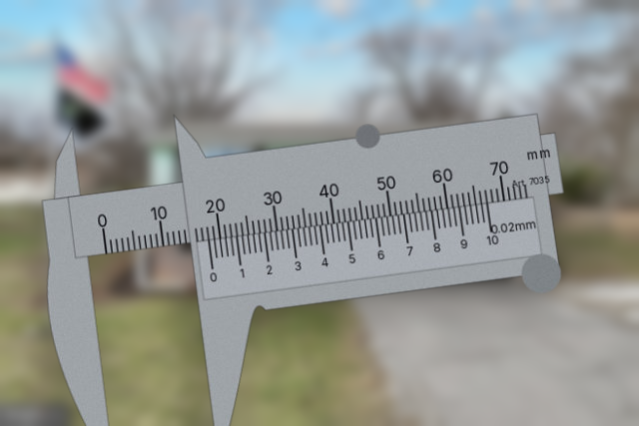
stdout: mm 18.0
